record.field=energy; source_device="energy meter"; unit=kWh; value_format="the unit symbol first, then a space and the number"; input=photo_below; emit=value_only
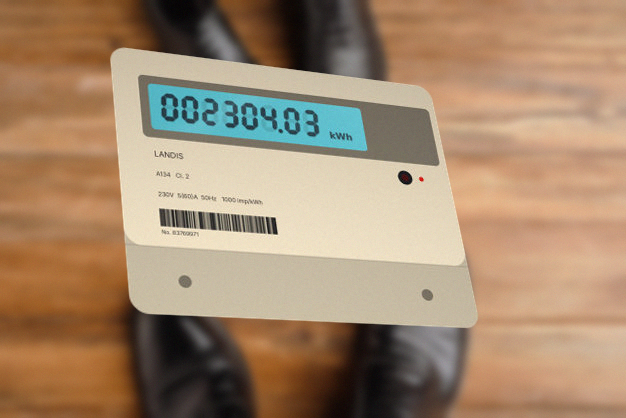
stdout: kWh 2304.03
